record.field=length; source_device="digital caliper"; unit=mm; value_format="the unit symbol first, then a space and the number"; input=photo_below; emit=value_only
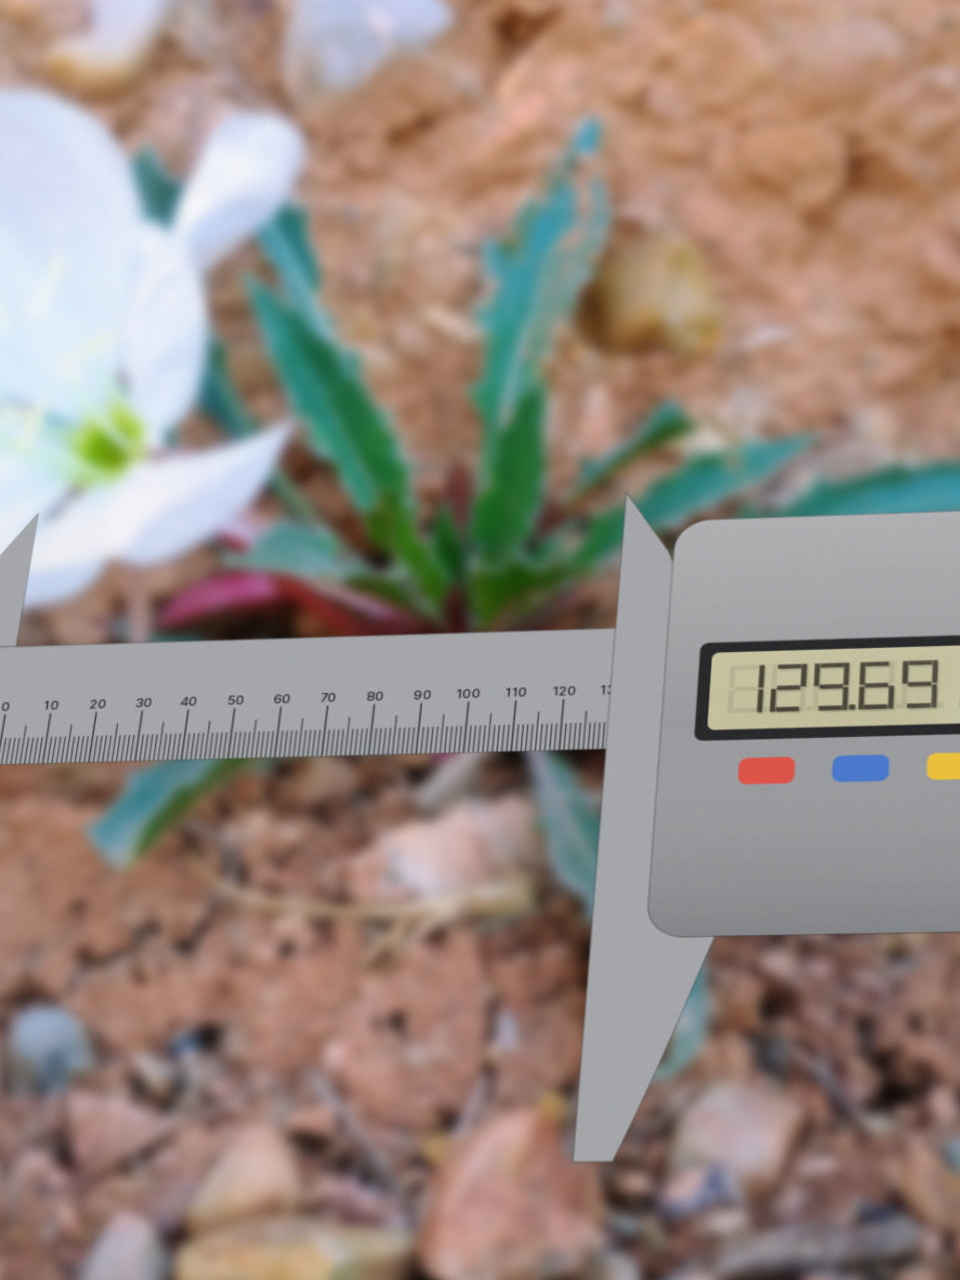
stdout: mm 129.69
